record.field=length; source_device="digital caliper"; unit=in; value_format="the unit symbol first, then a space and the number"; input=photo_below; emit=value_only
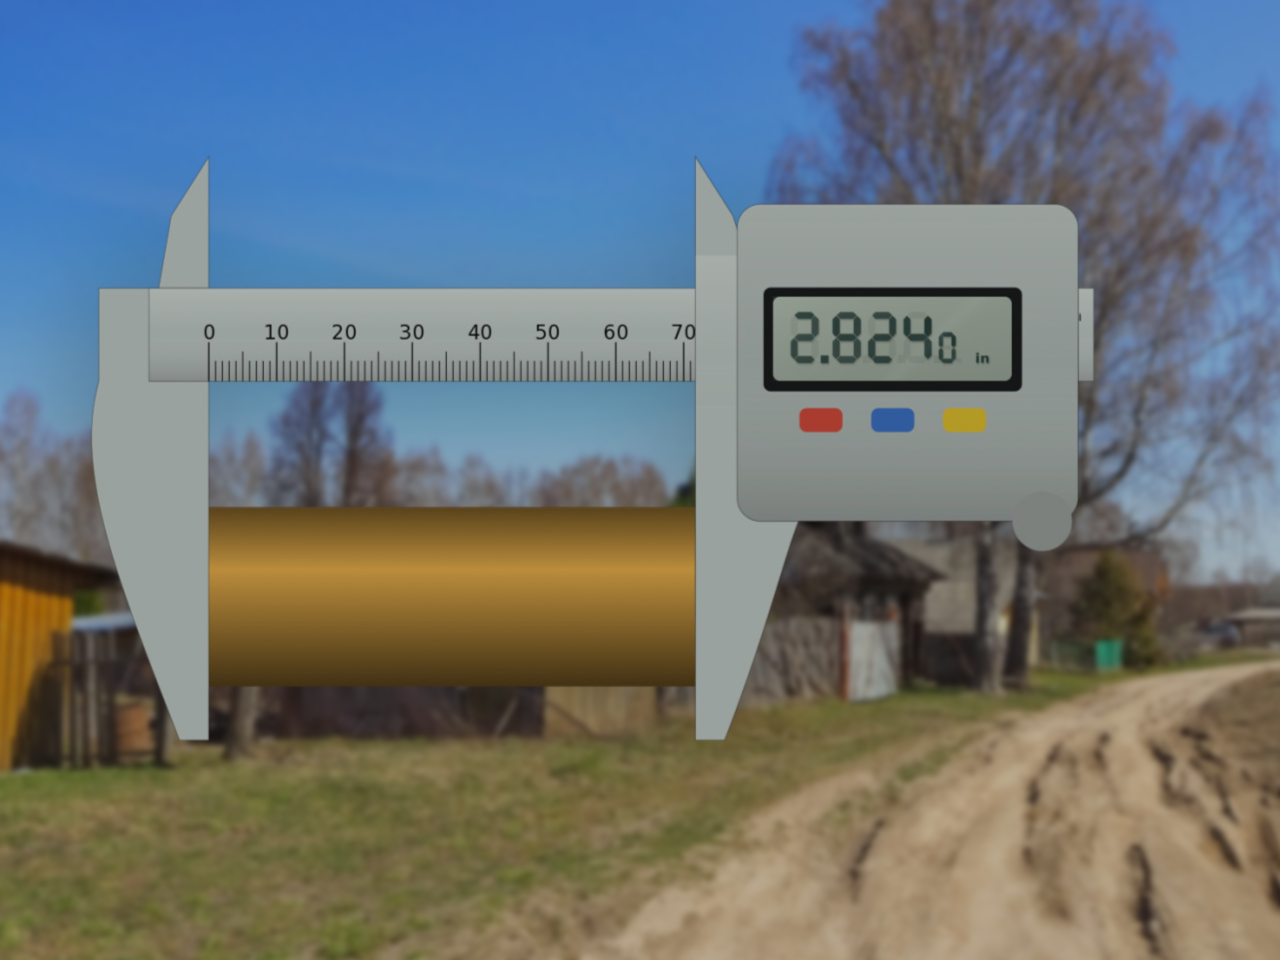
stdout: in 2.8240
